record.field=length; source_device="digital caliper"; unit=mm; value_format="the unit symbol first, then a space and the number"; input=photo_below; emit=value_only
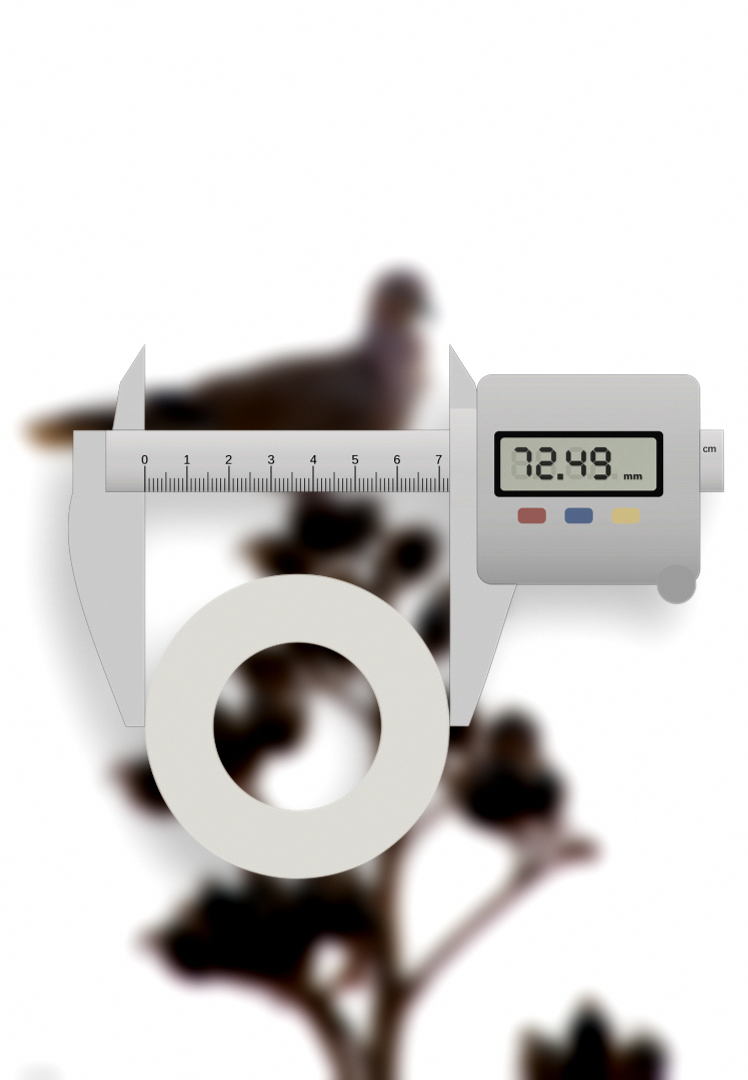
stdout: mm 72.49
